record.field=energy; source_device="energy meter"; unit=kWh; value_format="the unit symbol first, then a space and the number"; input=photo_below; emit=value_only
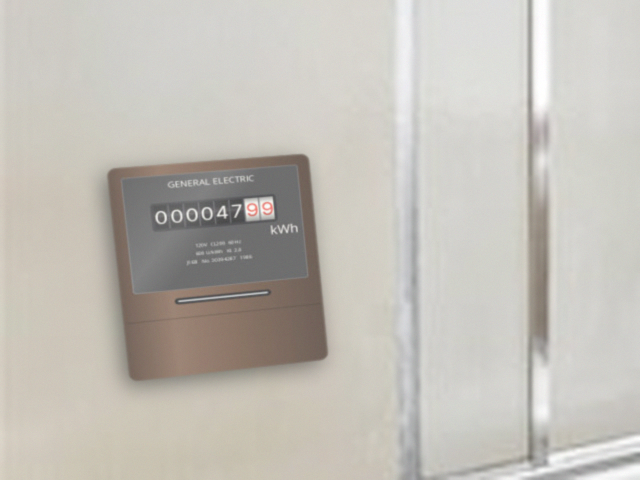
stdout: kWh 47.99
